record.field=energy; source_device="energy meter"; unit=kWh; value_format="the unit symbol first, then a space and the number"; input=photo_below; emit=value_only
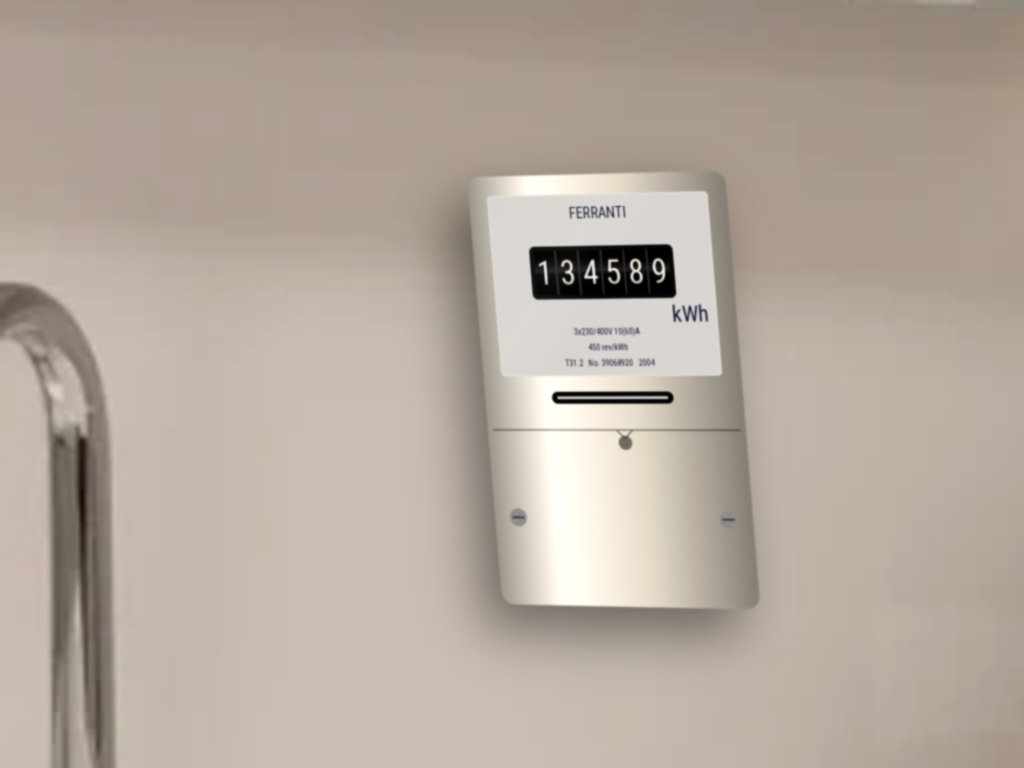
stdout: kWh 134589
